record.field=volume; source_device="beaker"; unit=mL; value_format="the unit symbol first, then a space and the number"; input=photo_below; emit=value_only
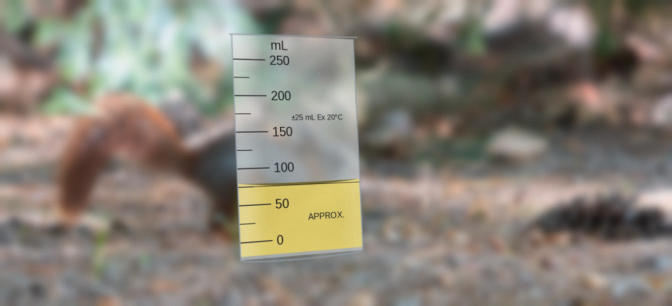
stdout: mL 75
